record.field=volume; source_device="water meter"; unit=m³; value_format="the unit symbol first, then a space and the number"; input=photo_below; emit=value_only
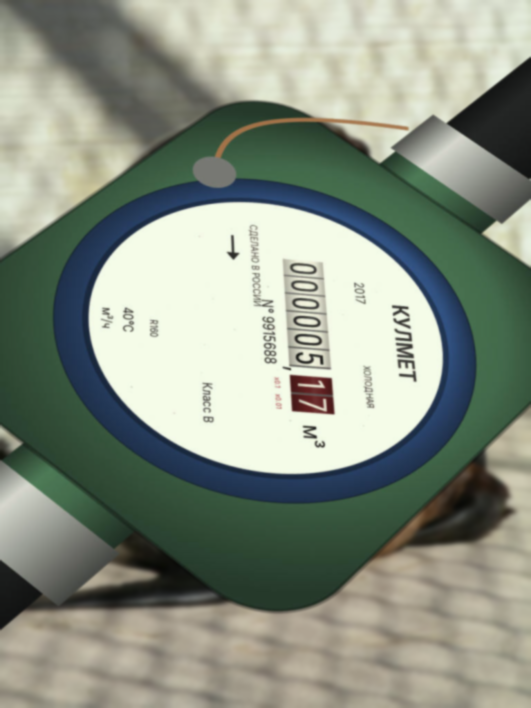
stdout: m³ 5.17
